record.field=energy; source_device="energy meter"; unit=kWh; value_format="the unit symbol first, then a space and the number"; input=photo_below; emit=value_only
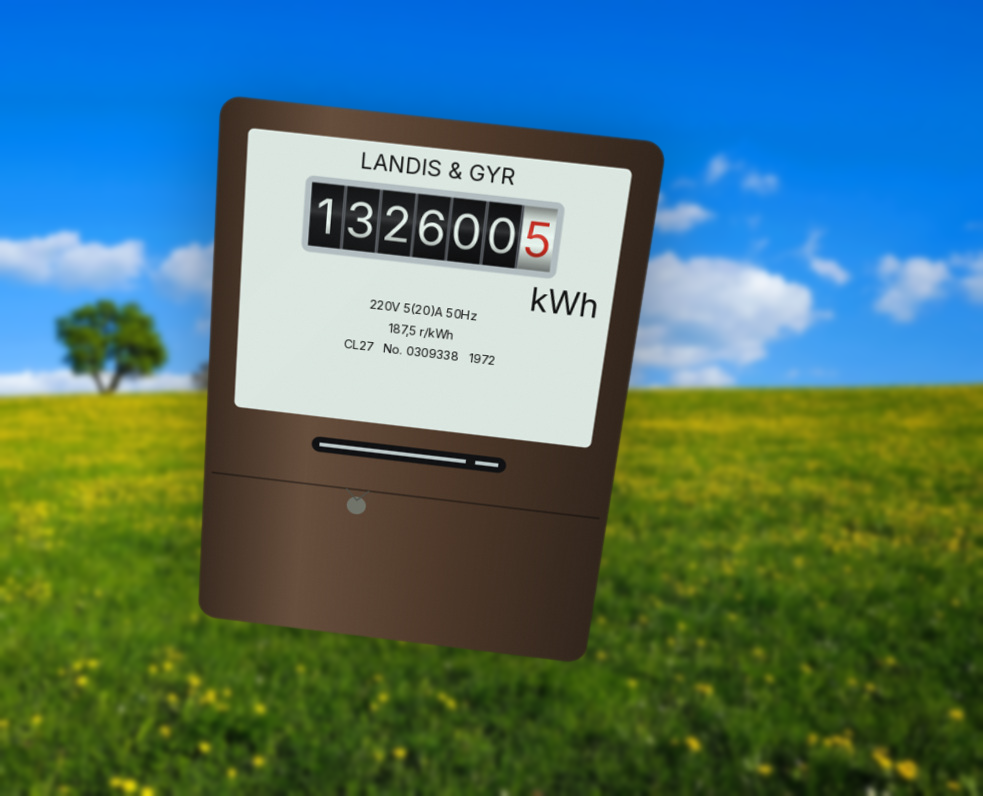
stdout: kWh 132600.5
